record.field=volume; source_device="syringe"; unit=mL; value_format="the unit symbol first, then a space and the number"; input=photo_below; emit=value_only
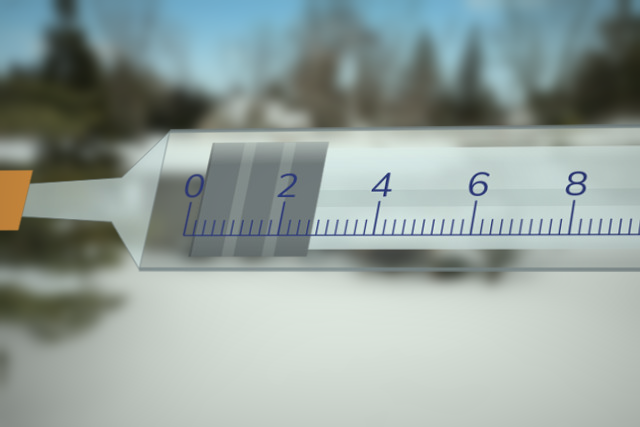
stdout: mL 0.2
